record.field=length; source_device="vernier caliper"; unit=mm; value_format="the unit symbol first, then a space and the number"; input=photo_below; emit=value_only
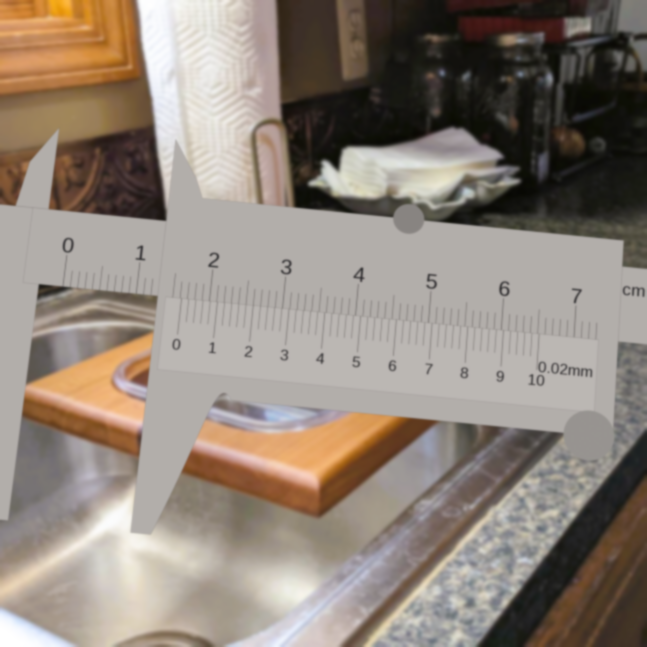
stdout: mm 16.2
